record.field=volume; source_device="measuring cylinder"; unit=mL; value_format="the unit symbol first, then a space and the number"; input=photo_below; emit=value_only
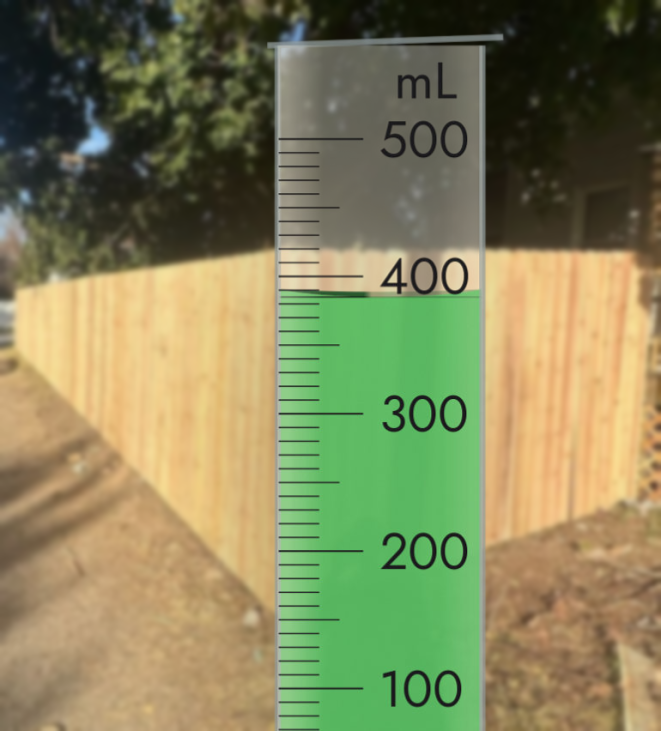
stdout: mL 385
